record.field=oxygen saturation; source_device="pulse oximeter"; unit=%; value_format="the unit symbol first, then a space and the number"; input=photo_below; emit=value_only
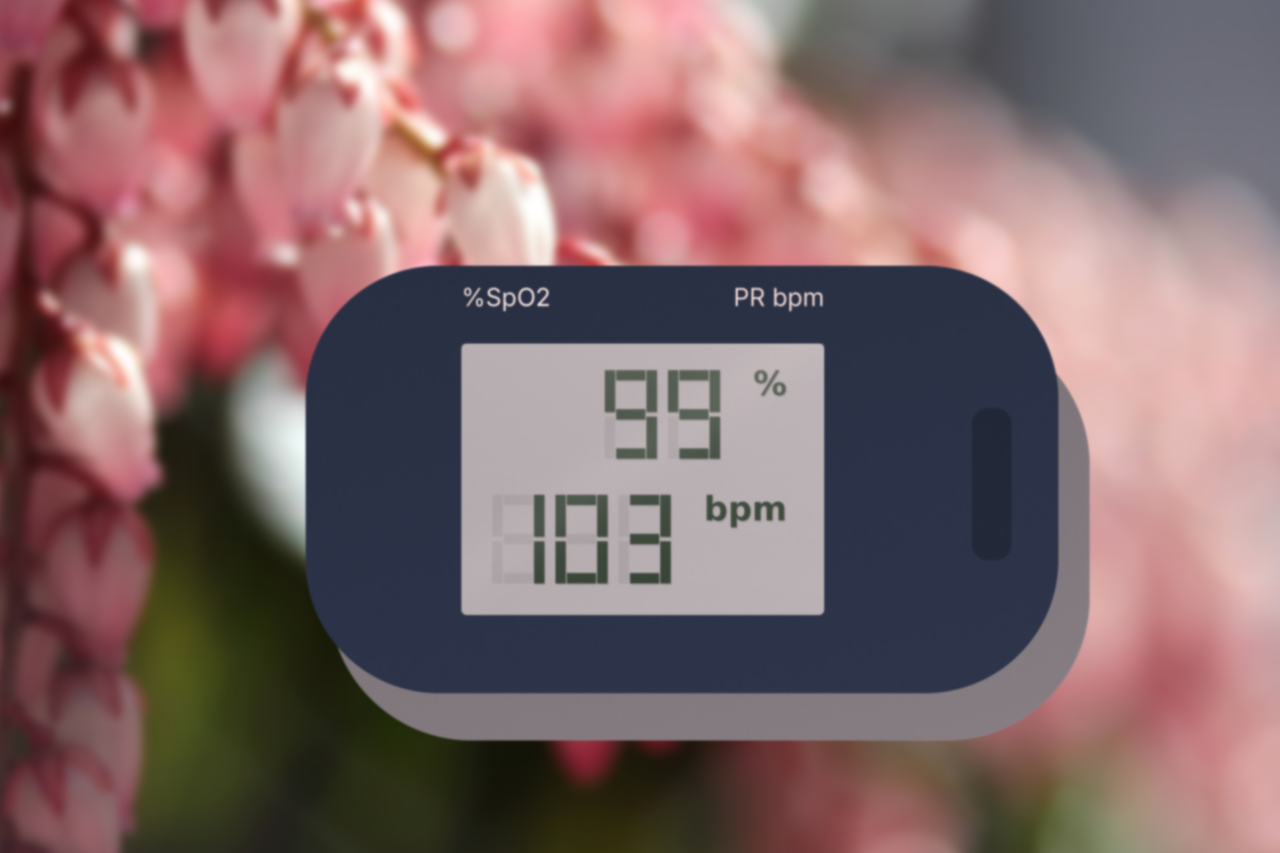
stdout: % 99
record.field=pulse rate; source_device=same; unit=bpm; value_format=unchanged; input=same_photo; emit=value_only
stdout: bpm 103
